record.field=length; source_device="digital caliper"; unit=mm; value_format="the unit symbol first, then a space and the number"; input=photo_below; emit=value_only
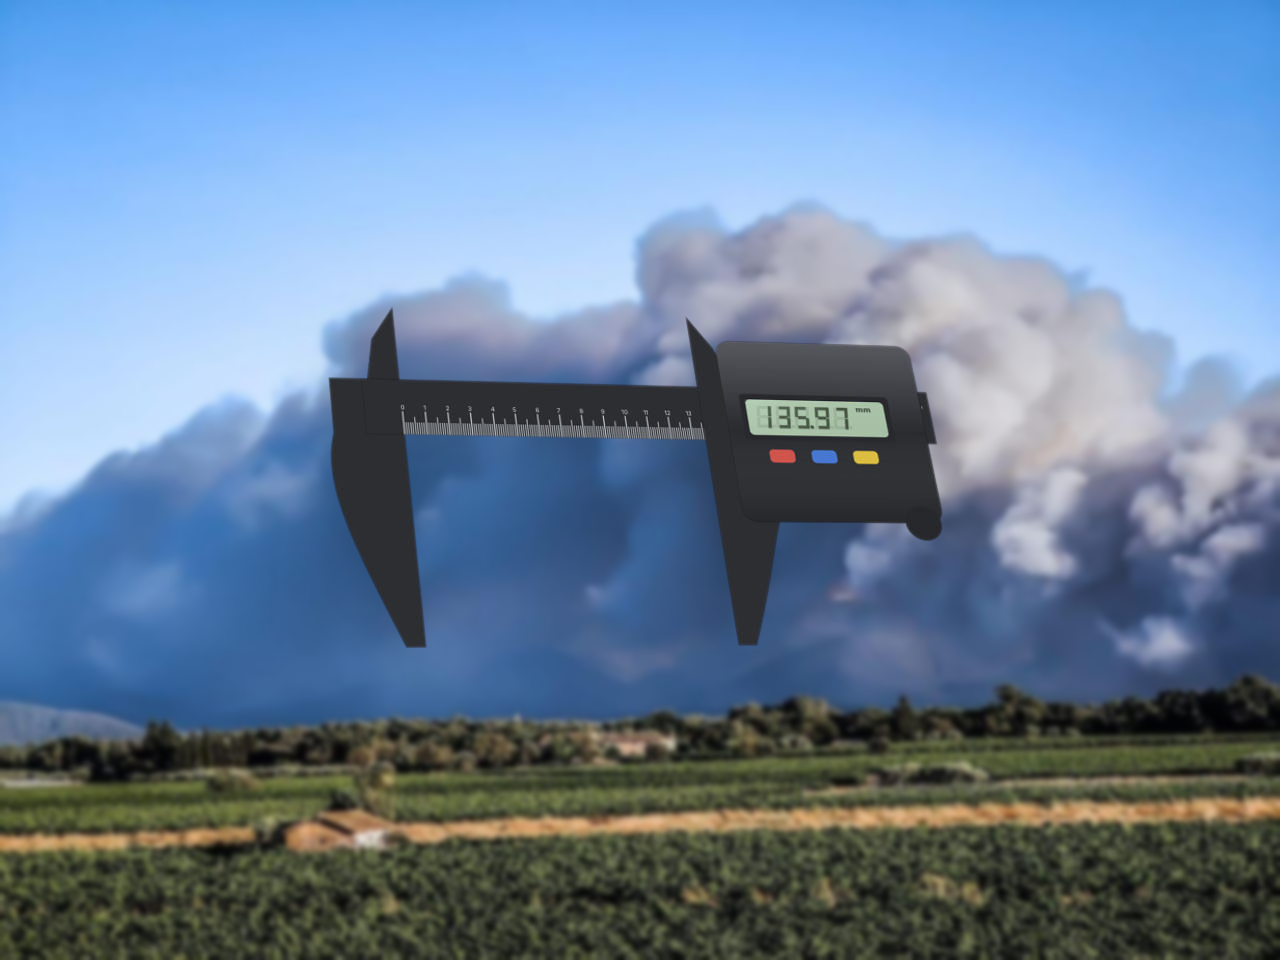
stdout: mm 135.97
